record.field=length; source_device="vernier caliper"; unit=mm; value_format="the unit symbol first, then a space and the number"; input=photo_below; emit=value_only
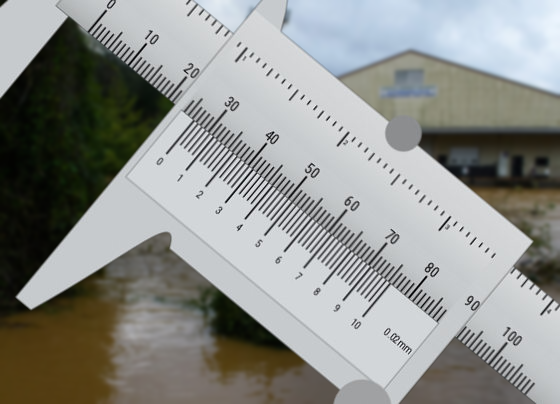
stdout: mm 26.5
